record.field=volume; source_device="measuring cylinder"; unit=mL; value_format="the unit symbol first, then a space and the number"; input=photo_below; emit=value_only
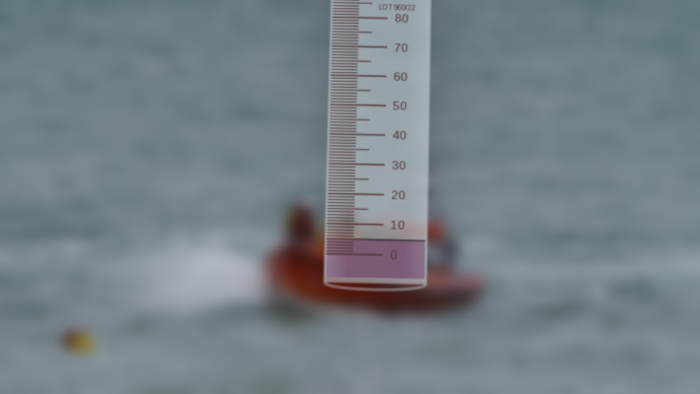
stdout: mL 5
